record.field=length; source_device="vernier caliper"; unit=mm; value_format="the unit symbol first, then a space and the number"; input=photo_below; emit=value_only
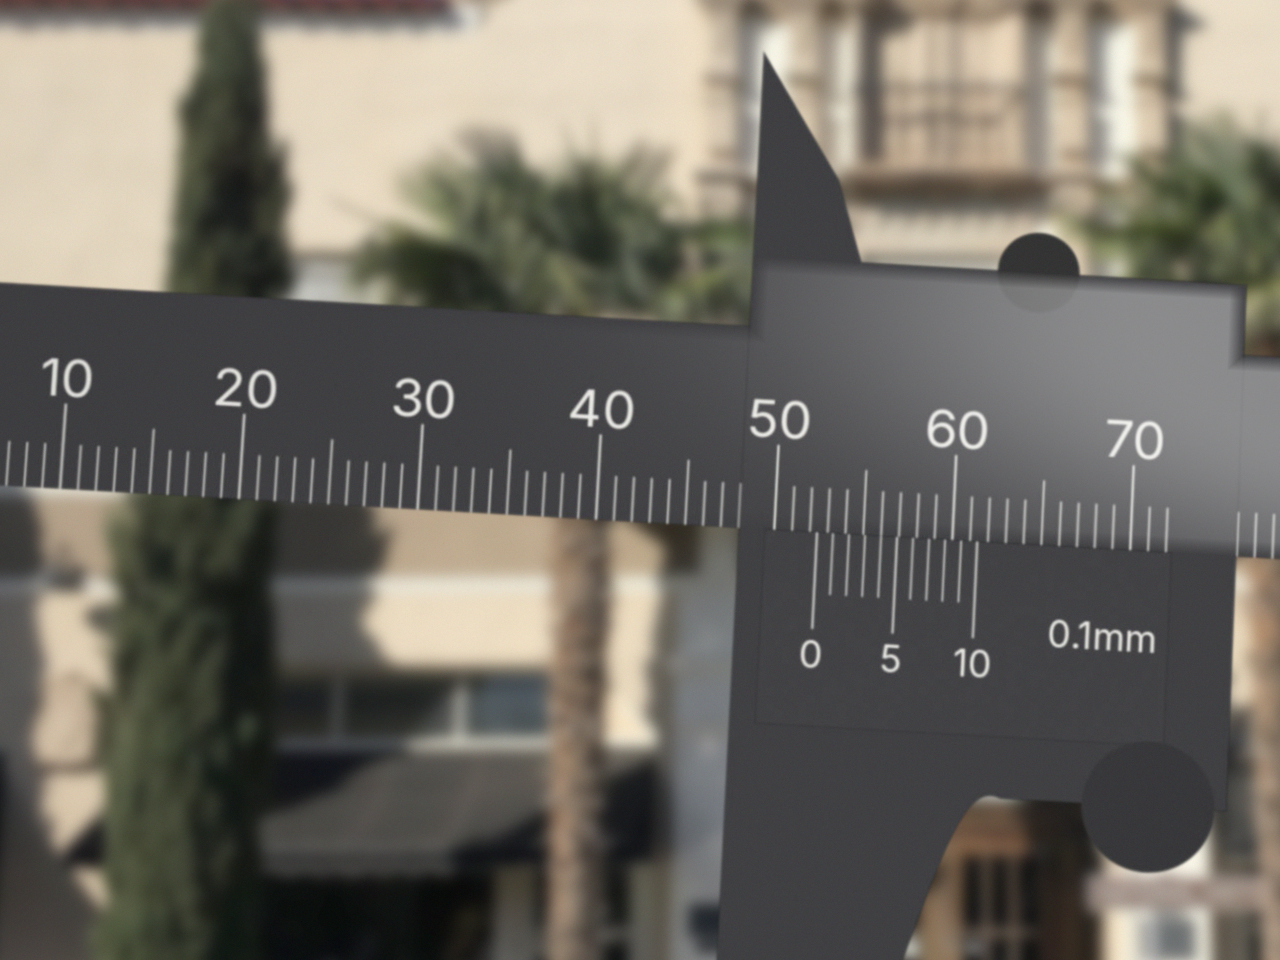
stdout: mm 52.4
